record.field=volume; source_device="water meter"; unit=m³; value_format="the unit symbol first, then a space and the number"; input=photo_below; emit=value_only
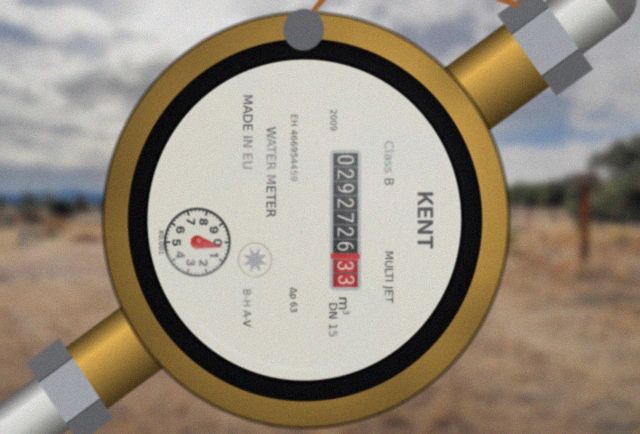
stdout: m³ 292726.330
